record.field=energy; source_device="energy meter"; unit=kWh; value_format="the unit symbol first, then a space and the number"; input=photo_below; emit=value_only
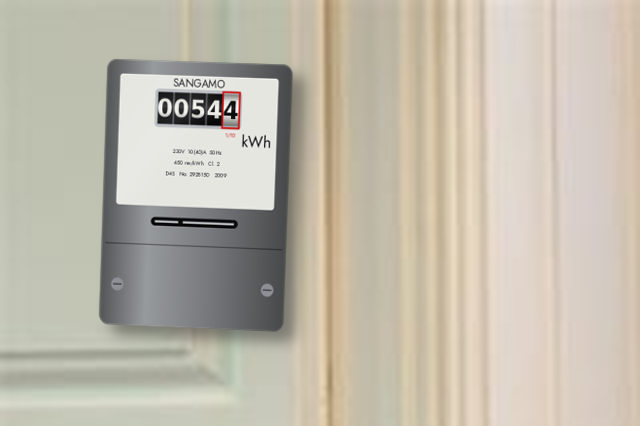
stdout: kWh 54.4
